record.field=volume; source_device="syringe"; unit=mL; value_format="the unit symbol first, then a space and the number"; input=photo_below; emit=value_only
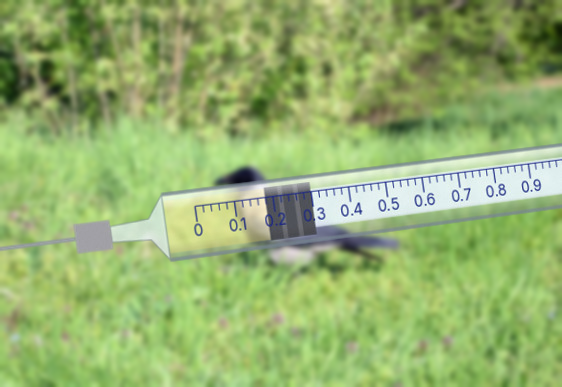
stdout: mL 0.18
